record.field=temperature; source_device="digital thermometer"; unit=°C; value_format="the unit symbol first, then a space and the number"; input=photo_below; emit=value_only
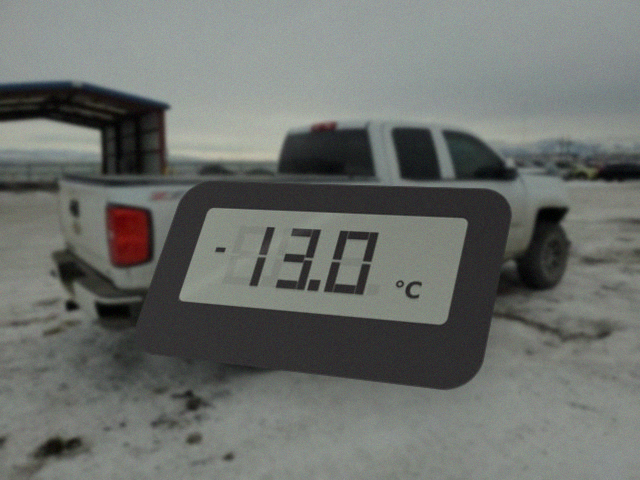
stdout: °C -13.0
